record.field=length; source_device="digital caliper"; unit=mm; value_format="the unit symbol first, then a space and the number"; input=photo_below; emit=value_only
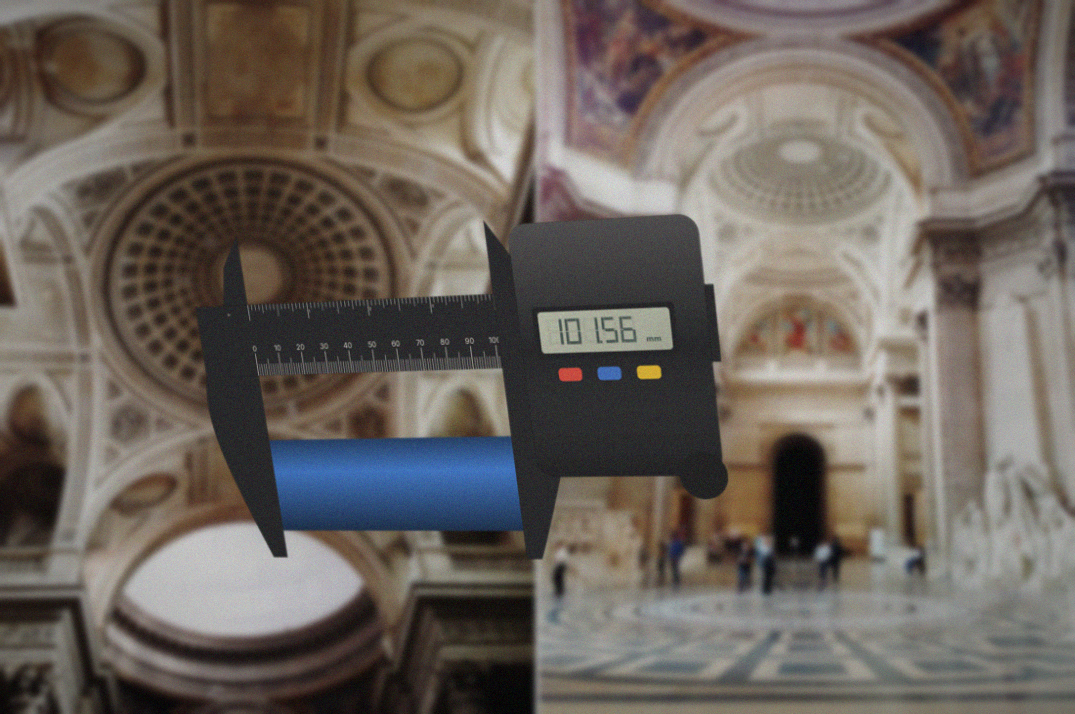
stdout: mm 101.56
